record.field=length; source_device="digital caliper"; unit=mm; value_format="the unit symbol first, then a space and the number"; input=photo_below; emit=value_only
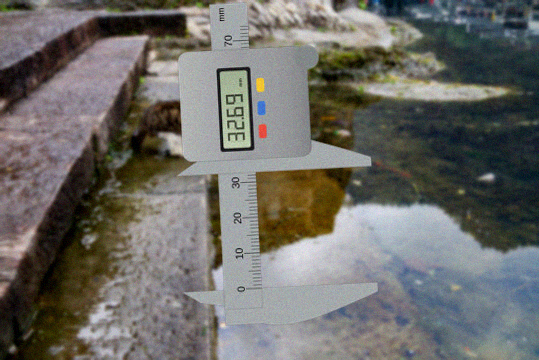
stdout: mm 32.69
